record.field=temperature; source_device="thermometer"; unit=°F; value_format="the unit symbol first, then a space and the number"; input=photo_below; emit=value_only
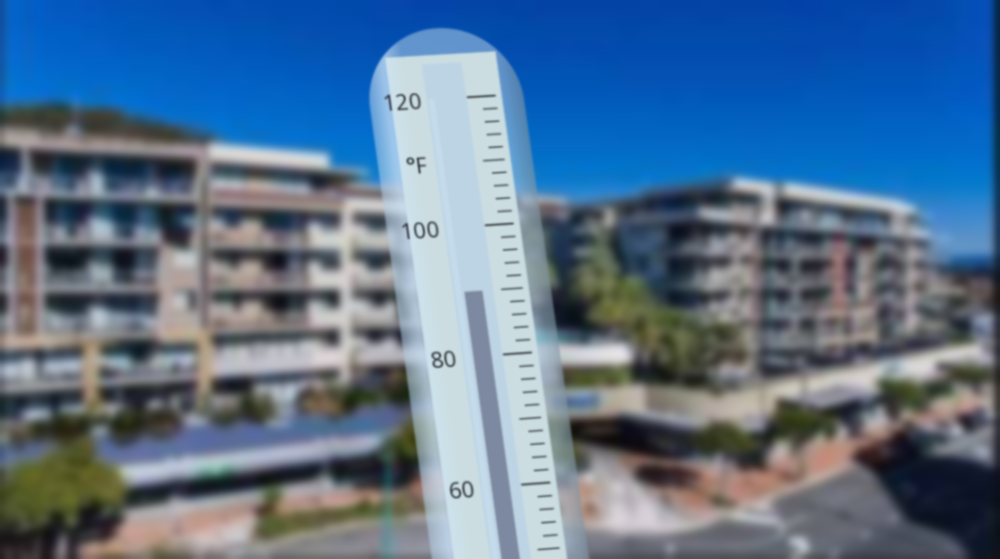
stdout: °F 90
